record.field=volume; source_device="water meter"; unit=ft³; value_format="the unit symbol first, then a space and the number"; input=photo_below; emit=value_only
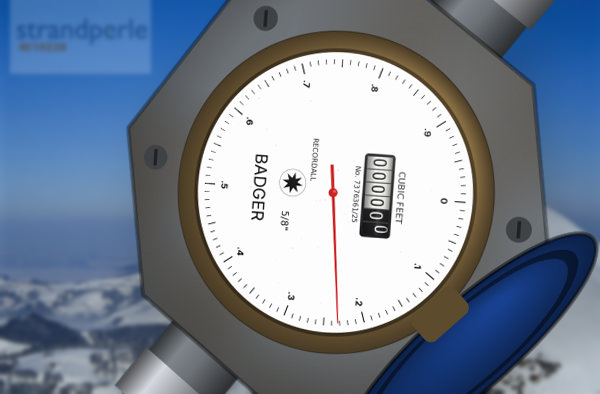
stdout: ft³ 0.23
